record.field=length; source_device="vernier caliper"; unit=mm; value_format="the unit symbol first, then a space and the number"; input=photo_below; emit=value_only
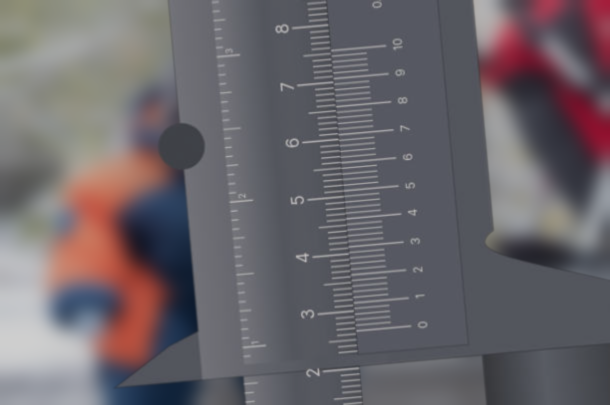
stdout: mm 26.5
